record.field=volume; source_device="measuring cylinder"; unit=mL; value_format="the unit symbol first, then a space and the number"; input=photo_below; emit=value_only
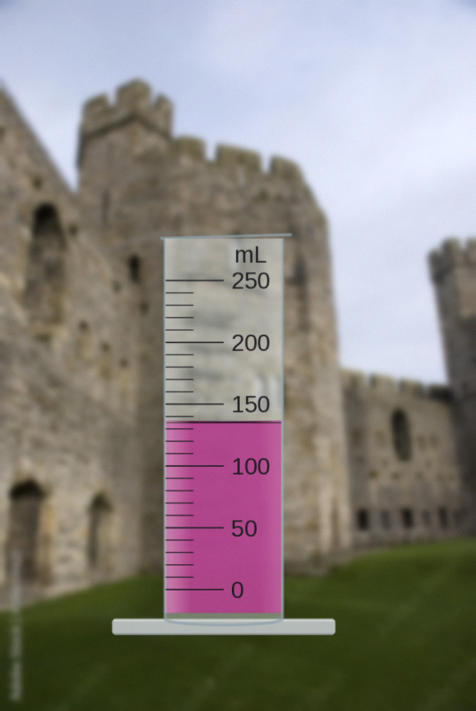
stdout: mL 135
